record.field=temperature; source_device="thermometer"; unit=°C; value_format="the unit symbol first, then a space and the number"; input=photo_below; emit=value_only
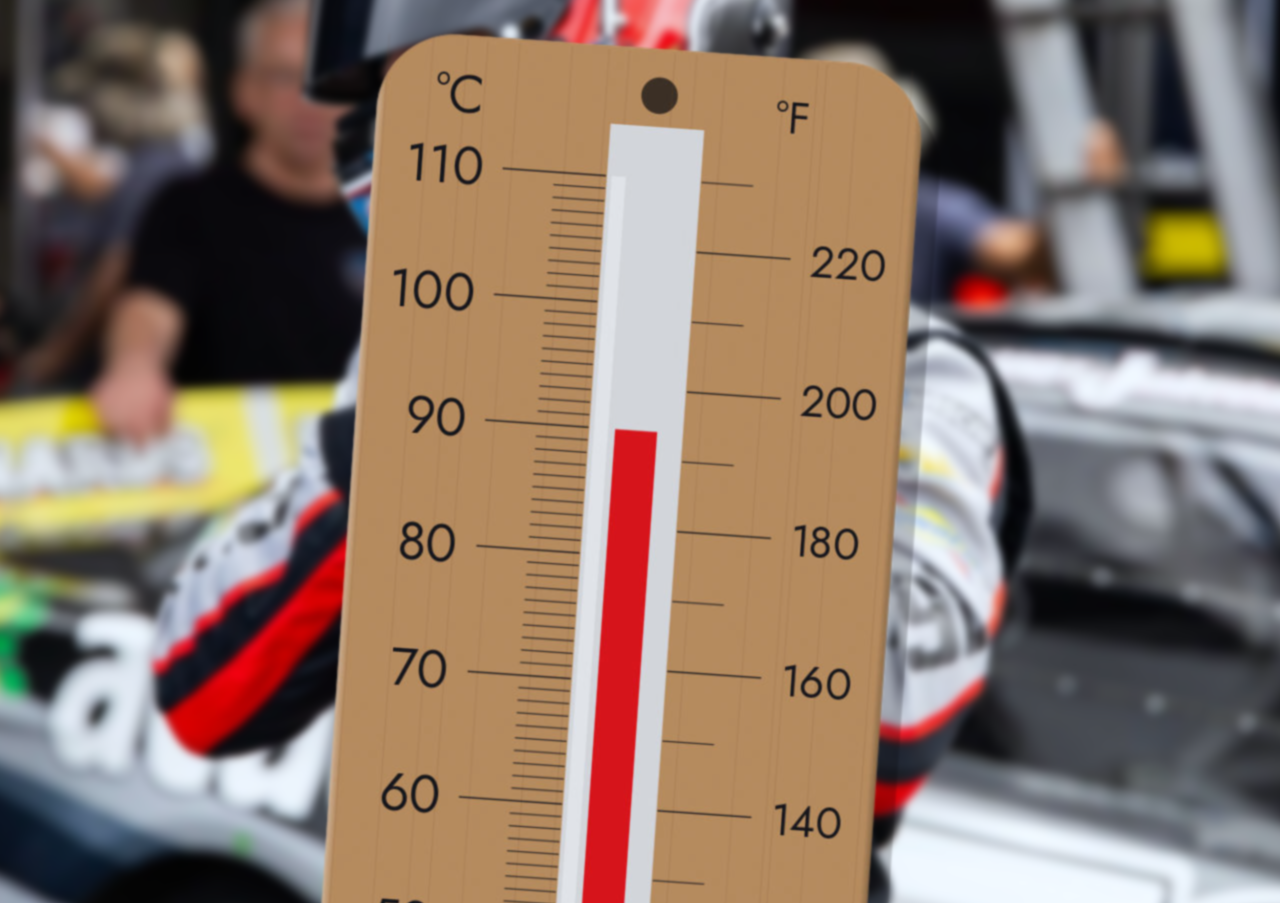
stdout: °C 90
